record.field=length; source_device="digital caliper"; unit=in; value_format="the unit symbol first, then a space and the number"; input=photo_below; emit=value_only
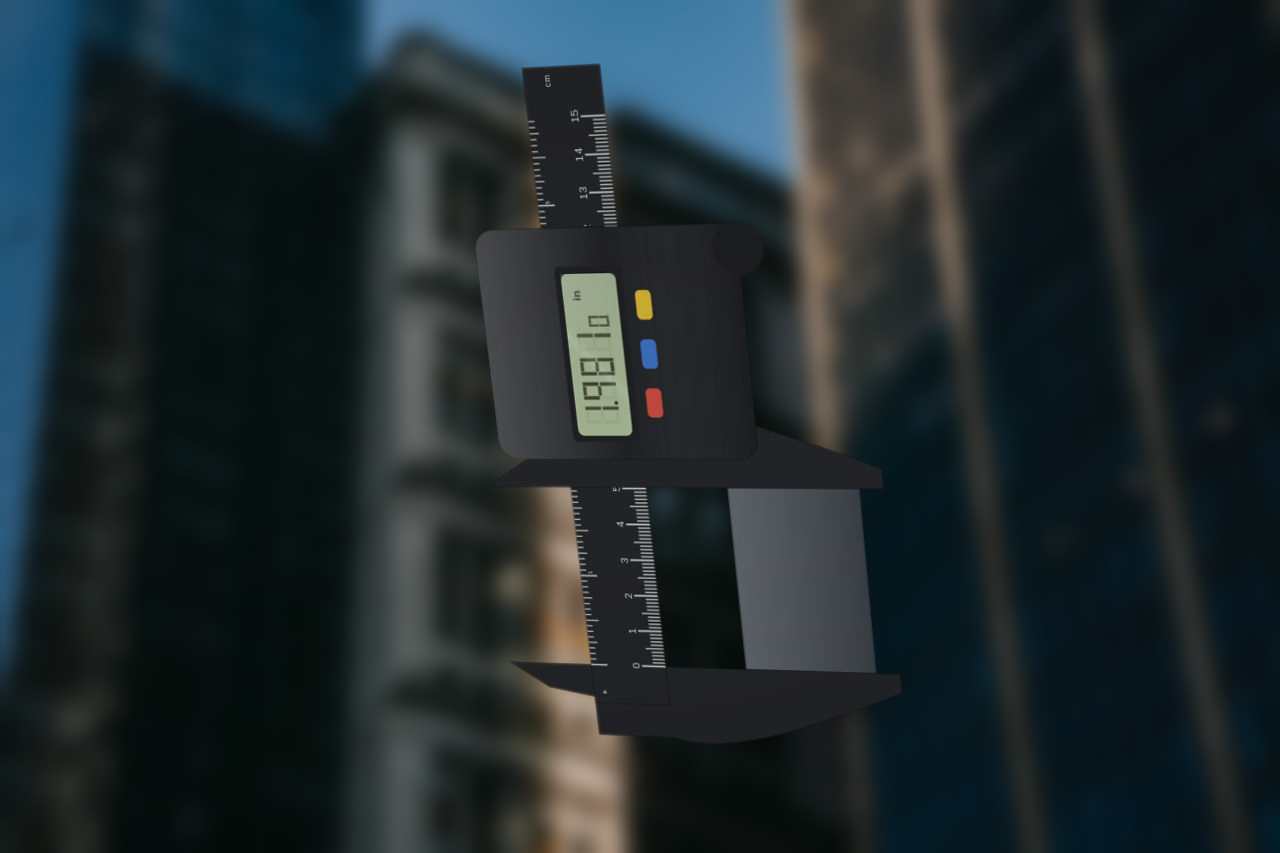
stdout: in 1.9810
